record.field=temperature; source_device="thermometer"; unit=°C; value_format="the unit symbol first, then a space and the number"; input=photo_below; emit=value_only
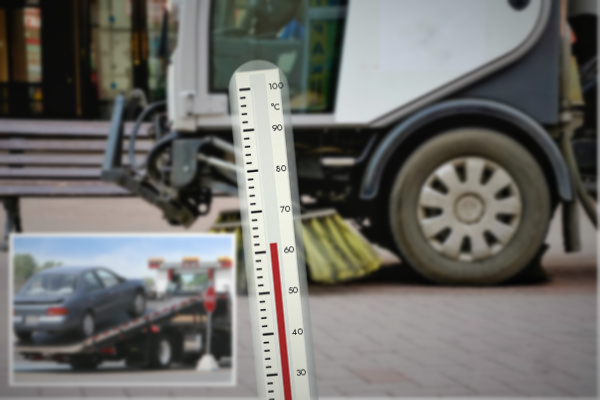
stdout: °C 62
